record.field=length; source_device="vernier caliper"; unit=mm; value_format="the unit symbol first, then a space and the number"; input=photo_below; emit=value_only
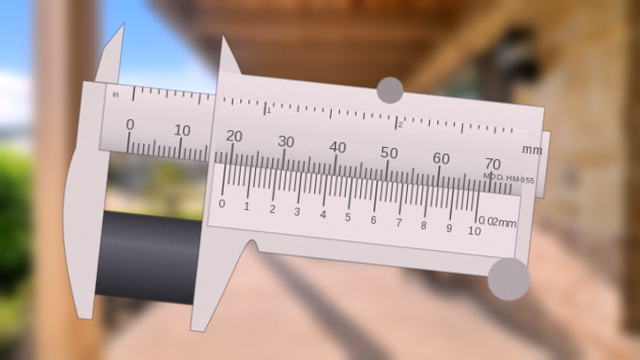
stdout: mm 19.0
